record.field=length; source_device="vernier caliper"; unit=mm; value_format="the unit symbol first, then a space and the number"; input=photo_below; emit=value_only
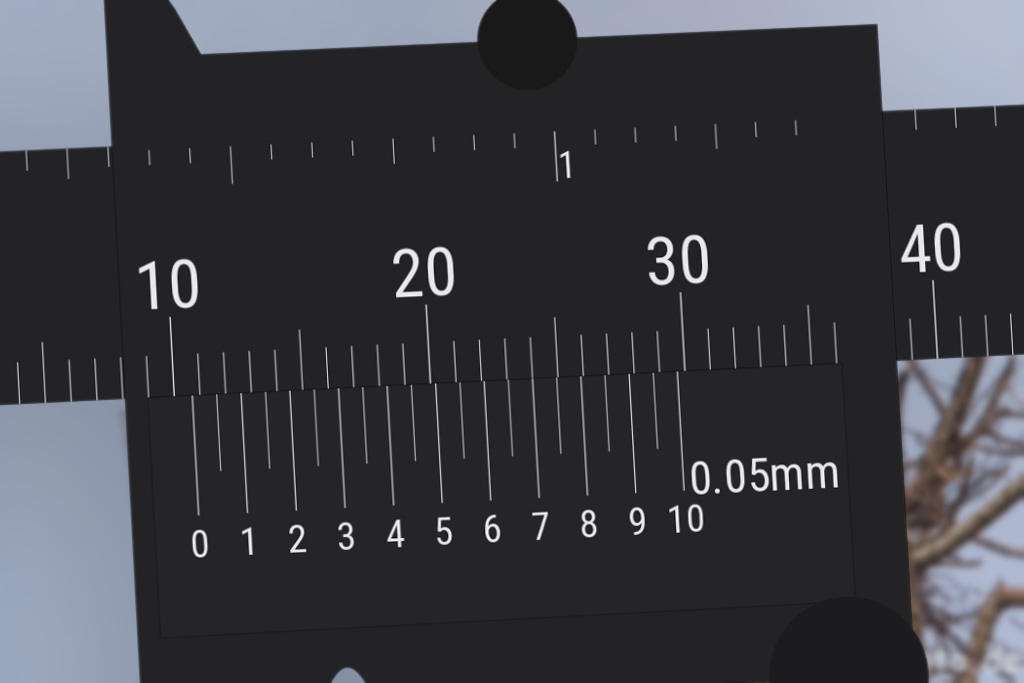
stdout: mm 10.70
